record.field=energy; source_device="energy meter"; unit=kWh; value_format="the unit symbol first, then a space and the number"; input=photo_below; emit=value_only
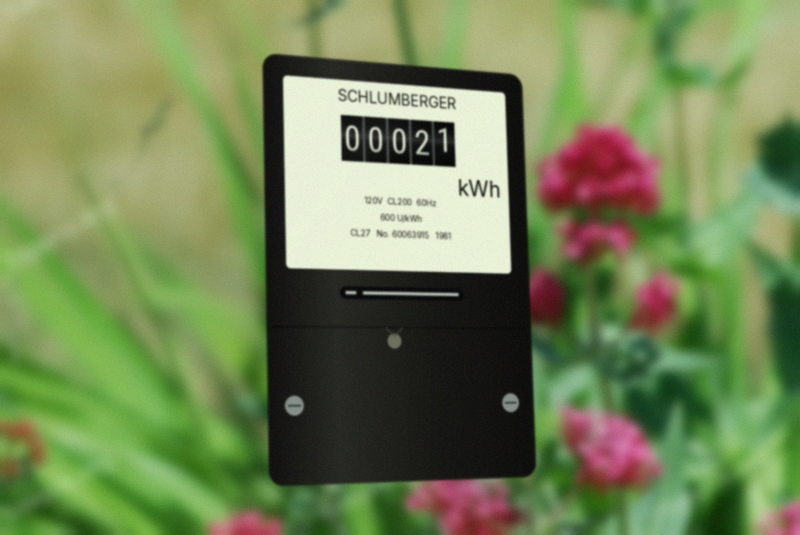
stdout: kWh 21
